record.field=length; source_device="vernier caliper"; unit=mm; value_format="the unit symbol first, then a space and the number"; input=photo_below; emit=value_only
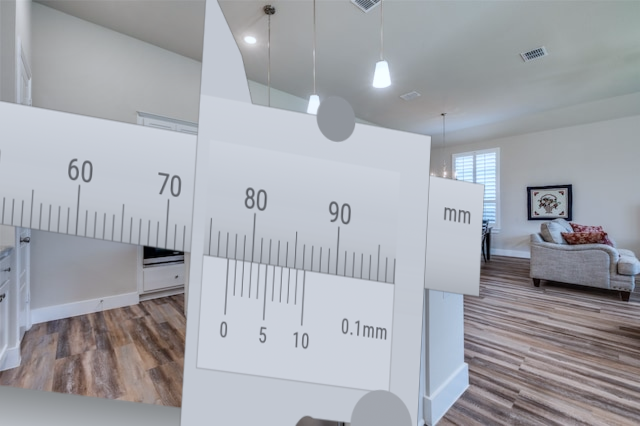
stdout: mm 77.2
